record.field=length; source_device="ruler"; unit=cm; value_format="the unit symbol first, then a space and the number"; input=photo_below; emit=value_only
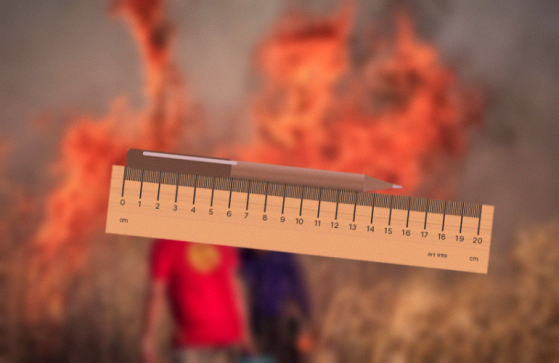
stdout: cm 15.5
